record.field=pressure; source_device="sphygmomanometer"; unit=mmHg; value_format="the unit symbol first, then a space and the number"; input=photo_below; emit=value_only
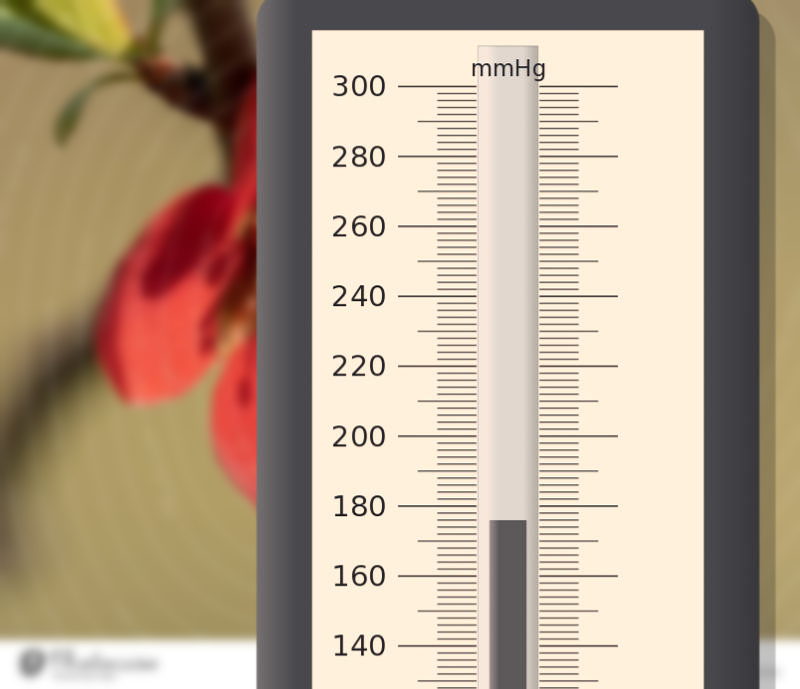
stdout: mmHg 176
